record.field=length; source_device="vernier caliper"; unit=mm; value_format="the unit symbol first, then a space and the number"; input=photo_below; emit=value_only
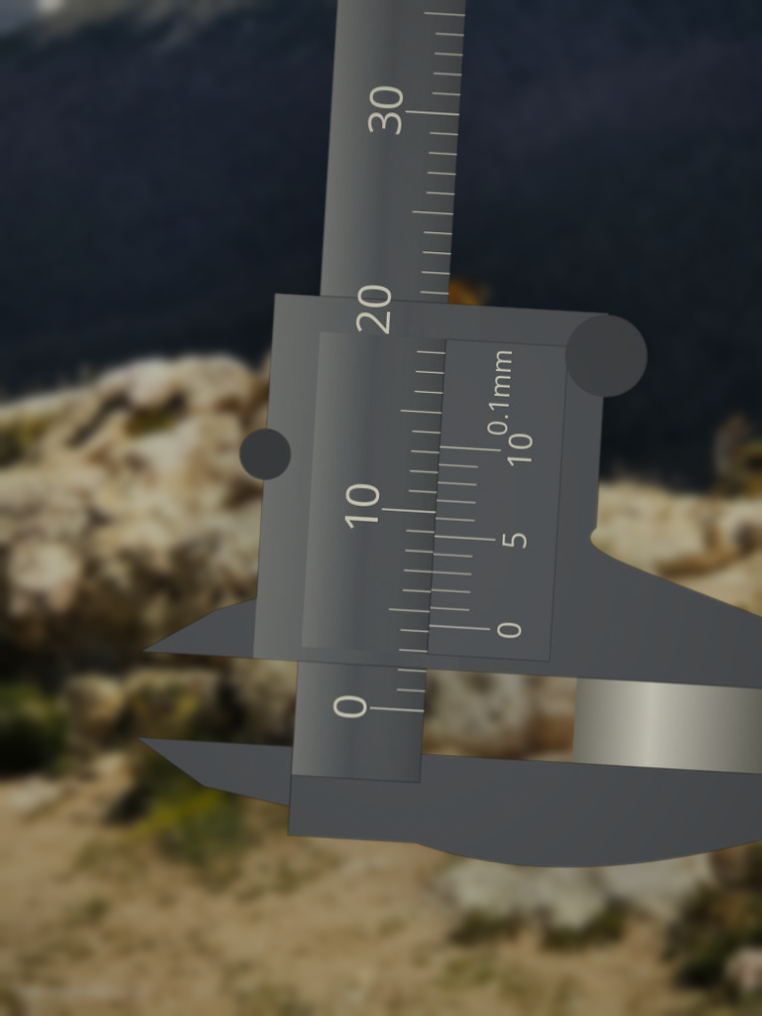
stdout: mm 4.3
